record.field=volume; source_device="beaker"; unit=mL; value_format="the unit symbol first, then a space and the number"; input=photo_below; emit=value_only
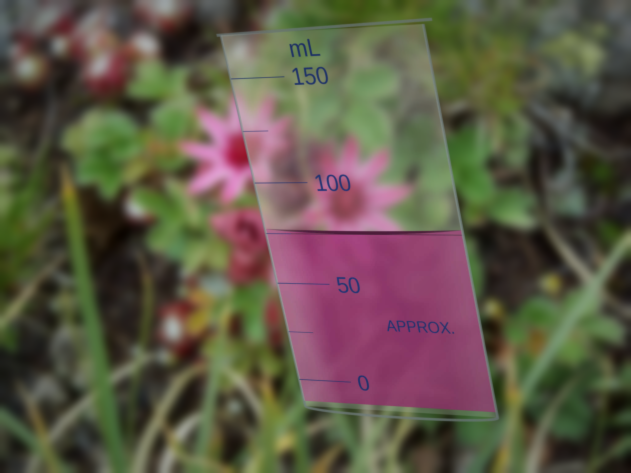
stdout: mL 75
